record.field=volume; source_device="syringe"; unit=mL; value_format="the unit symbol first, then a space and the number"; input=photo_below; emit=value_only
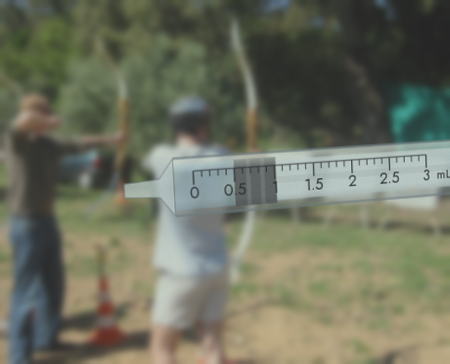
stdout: mL 0.5
